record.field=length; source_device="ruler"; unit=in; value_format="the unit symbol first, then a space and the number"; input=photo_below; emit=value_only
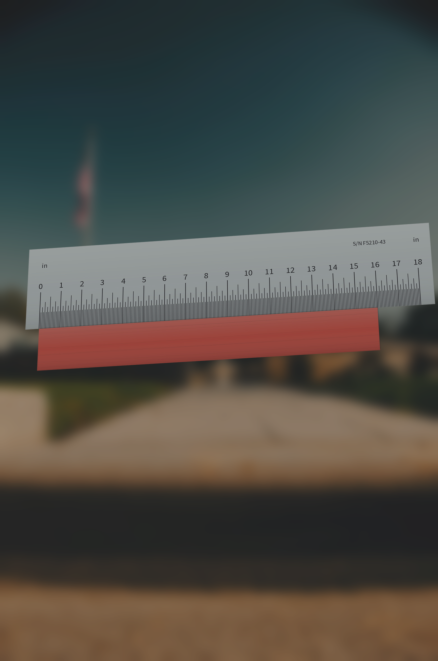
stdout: in 16
